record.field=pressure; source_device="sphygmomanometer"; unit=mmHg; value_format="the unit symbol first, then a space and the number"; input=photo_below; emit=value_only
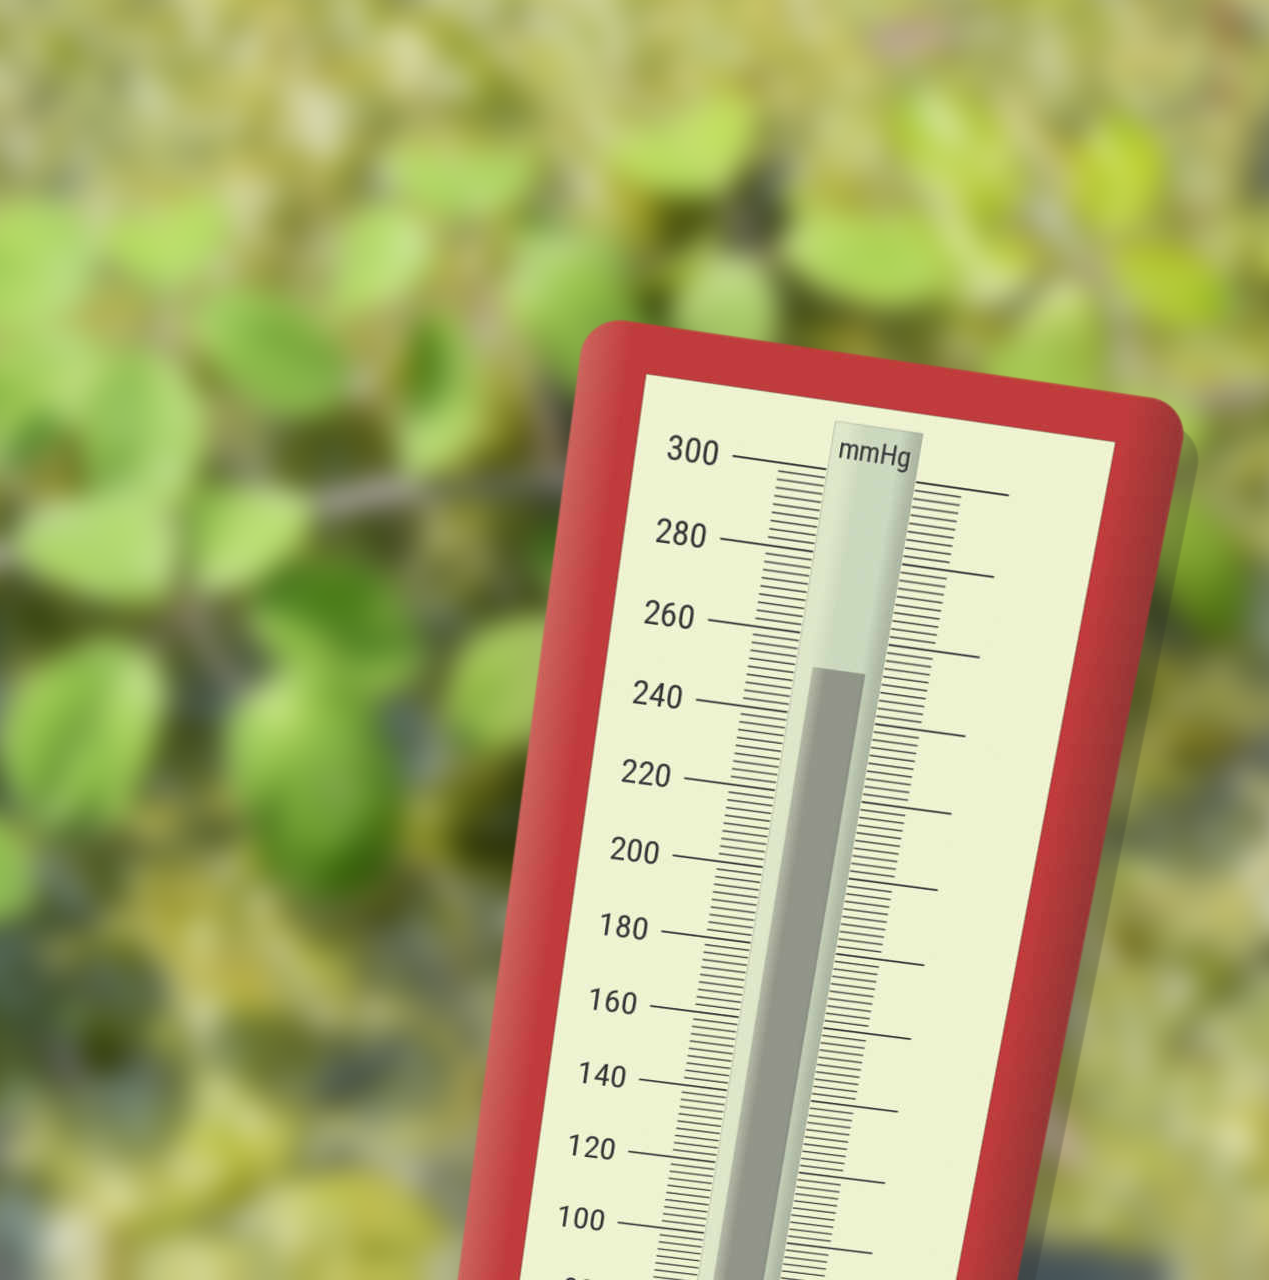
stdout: mmHg 252
